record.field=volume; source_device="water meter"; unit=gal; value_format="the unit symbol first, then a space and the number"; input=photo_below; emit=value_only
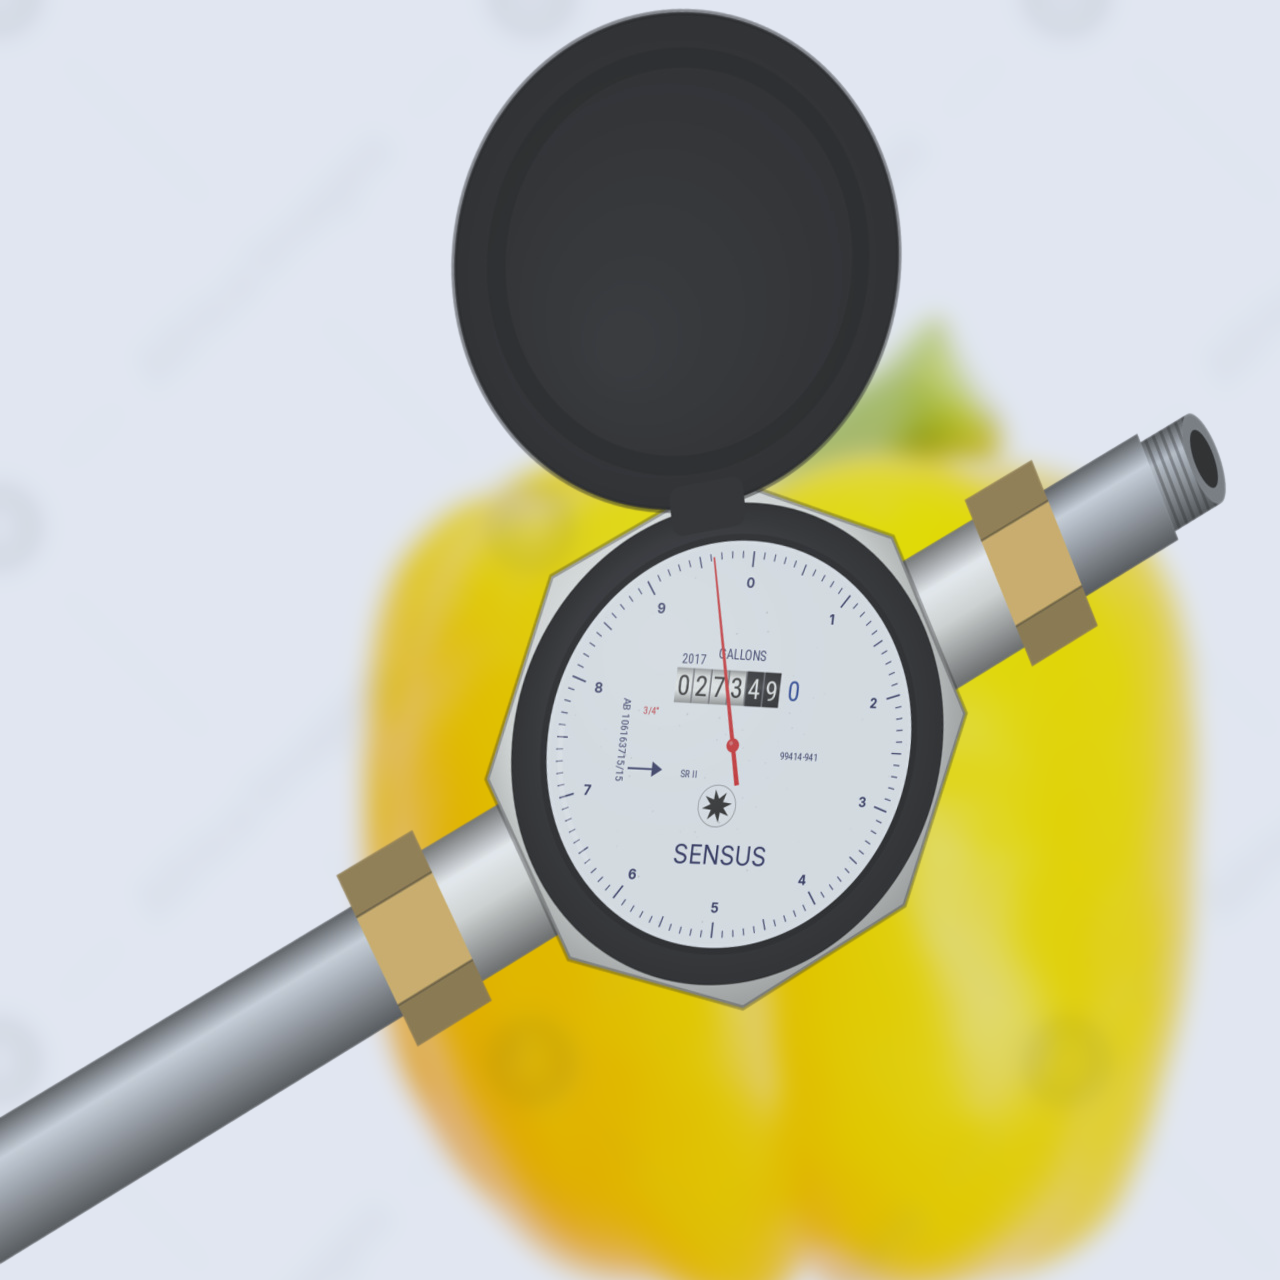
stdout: gal 273489.6
